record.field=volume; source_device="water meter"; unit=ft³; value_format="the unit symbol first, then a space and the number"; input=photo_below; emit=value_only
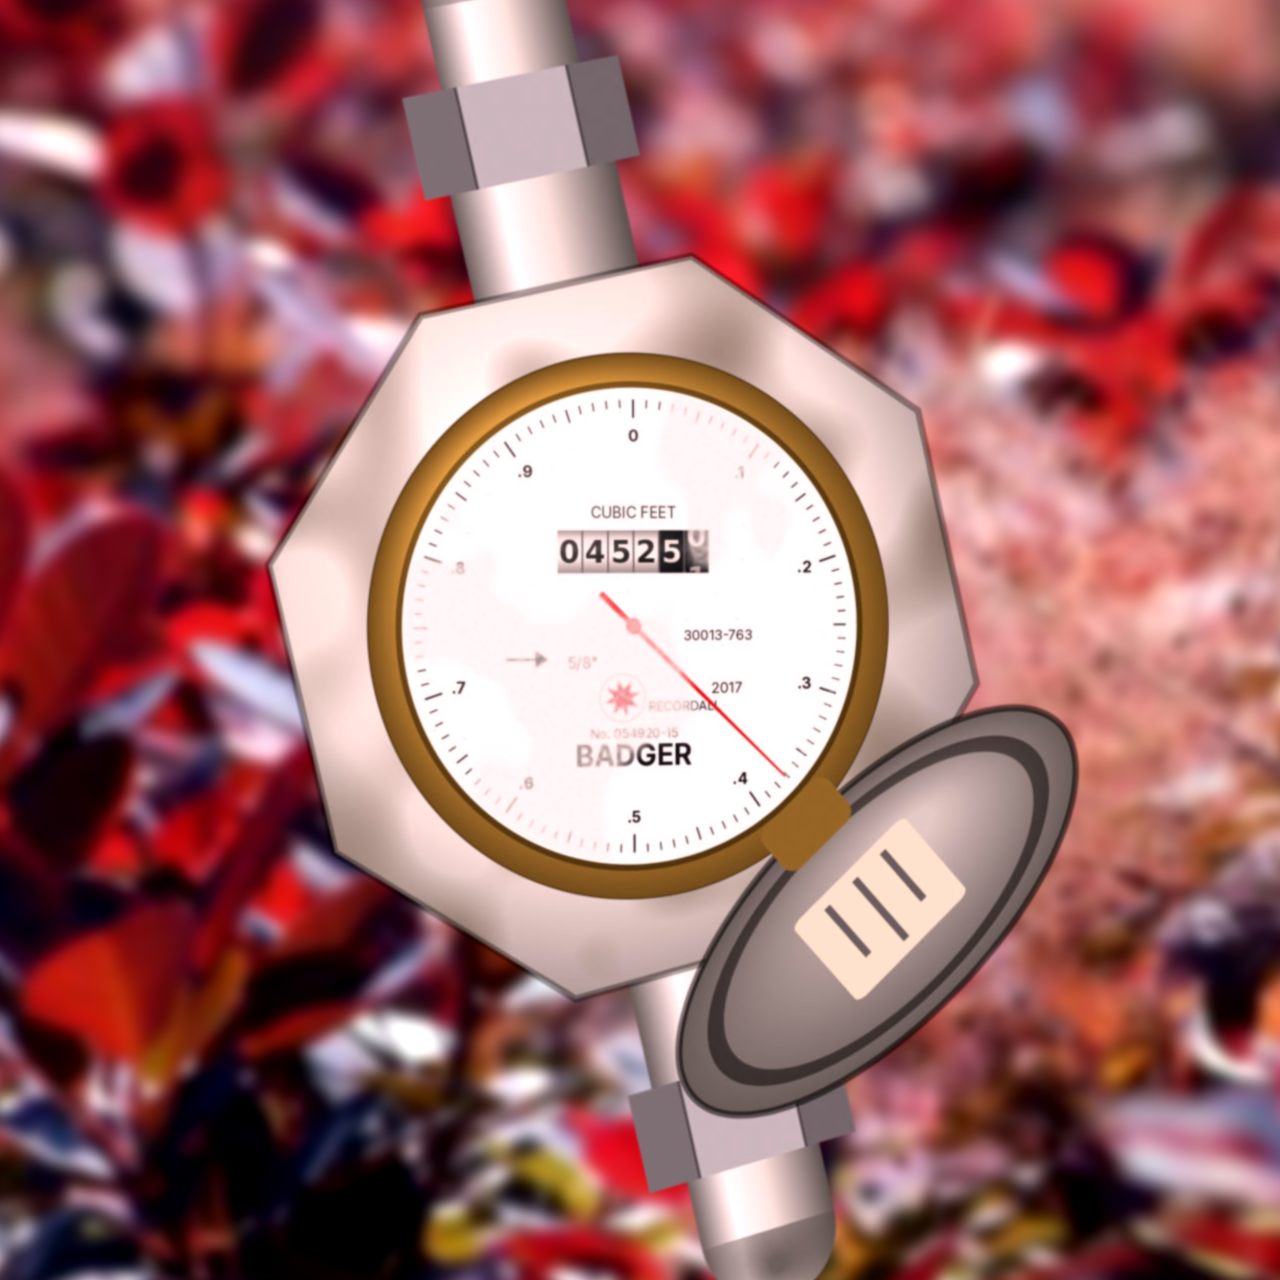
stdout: ft³ 45250.37
